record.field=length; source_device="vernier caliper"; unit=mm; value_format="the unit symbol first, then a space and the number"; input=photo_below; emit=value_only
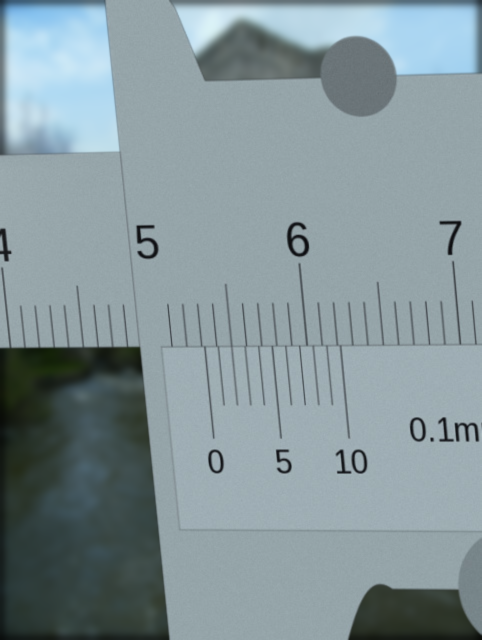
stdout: mm 53.2
